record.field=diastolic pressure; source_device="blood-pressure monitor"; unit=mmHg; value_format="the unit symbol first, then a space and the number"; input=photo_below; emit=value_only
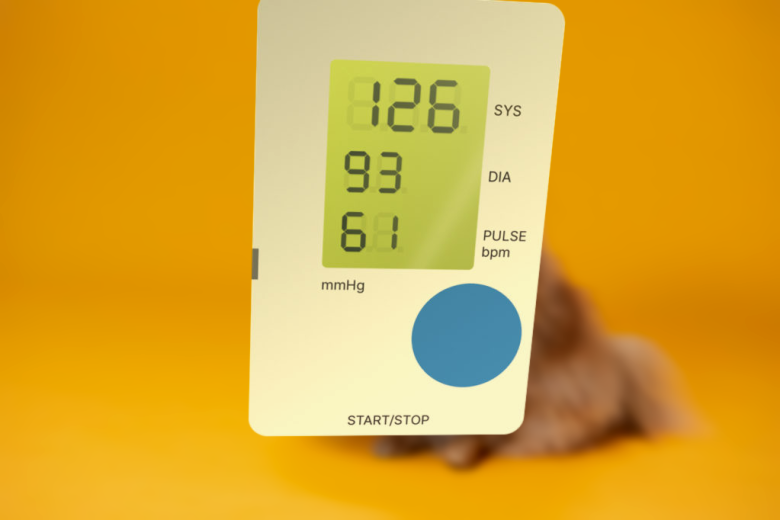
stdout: mmHg 93
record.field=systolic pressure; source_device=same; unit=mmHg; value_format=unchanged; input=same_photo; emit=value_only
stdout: mmHg 126
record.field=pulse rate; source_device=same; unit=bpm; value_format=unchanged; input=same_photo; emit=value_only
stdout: bpm 61
